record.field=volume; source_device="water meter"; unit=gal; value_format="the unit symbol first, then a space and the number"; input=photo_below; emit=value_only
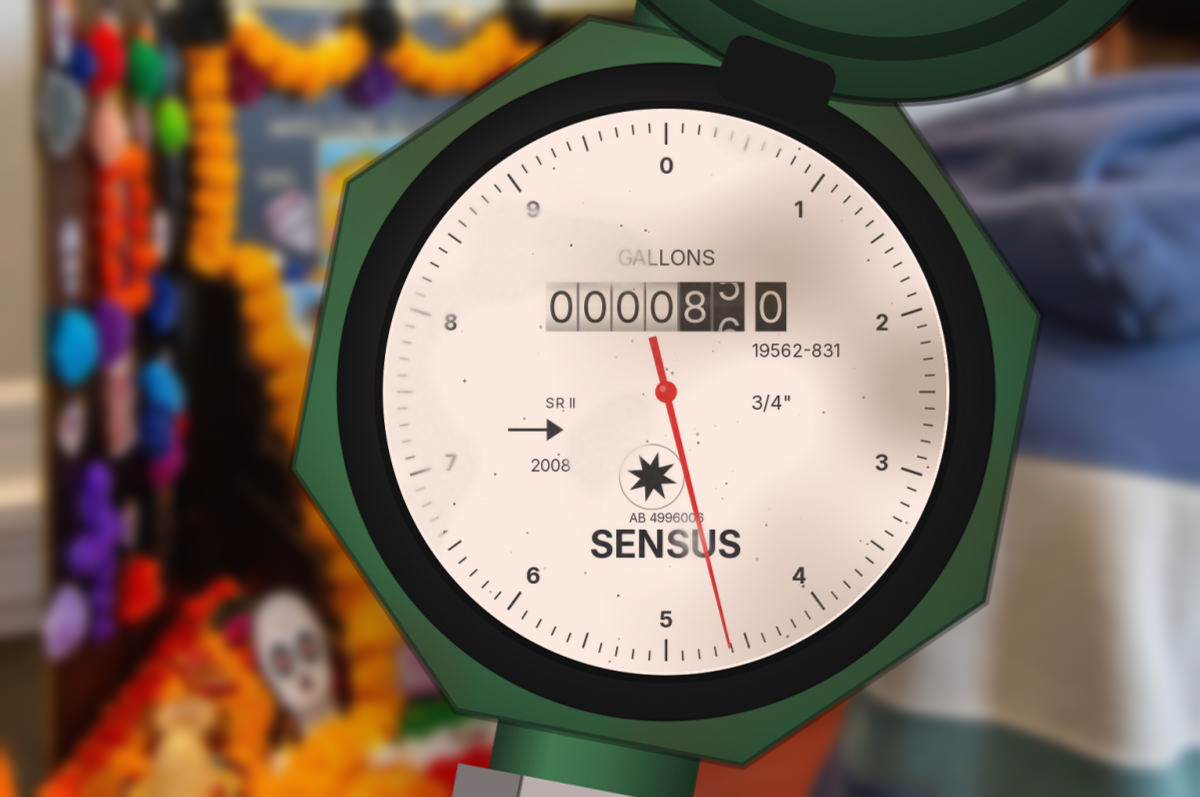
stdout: gal 854.6
